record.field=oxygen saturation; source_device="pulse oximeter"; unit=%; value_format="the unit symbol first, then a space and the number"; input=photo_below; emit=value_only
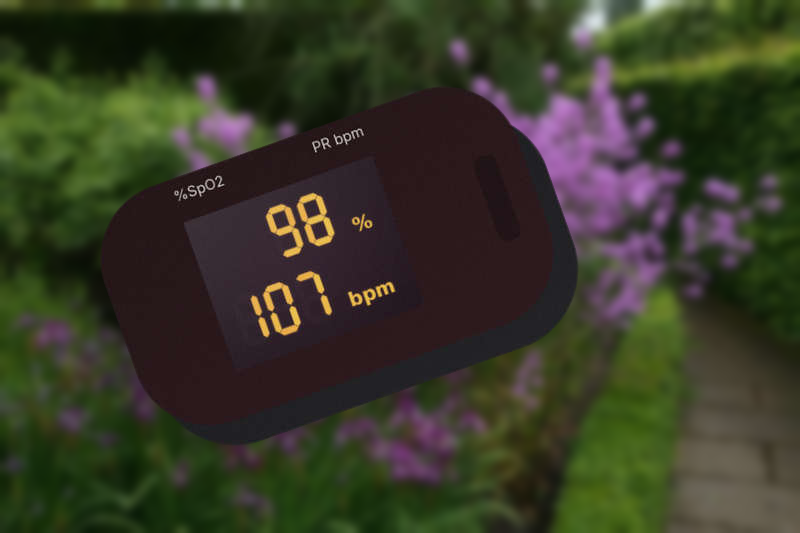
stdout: % 98
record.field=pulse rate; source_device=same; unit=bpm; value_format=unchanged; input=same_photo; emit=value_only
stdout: bpm 107
